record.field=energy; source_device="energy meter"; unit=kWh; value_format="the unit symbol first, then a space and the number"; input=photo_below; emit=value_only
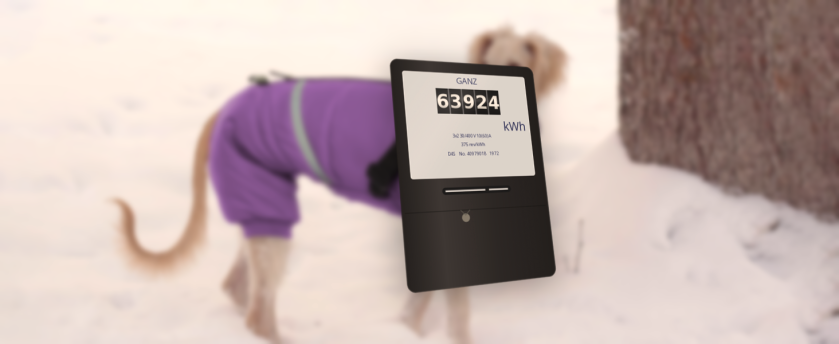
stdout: kWh 63924
